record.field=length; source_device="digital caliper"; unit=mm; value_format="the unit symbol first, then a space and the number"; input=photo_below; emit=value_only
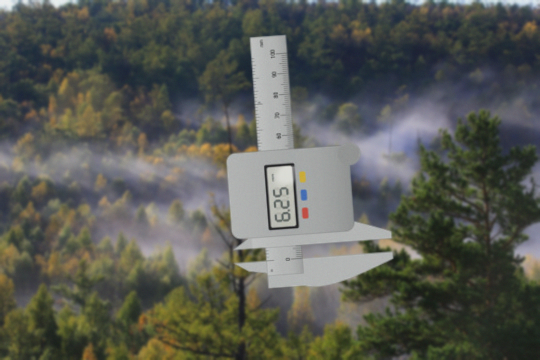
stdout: mm 6.25
